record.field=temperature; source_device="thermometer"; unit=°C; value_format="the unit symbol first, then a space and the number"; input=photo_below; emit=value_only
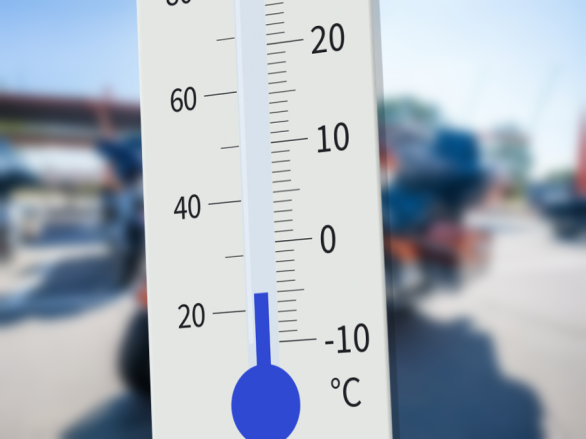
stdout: °C -5
